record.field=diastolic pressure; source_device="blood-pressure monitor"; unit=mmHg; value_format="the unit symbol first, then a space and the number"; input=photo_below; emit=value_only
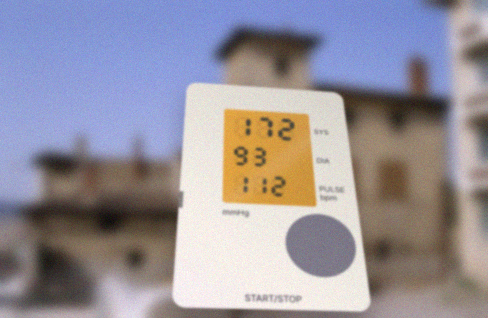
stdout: mmHg 93
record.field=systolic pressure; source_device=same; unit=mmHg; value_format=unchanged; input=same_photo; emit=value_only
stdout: mmHg 172
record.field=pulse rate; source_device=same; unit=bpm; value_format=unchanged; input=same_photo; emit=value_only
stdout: bpm 112
